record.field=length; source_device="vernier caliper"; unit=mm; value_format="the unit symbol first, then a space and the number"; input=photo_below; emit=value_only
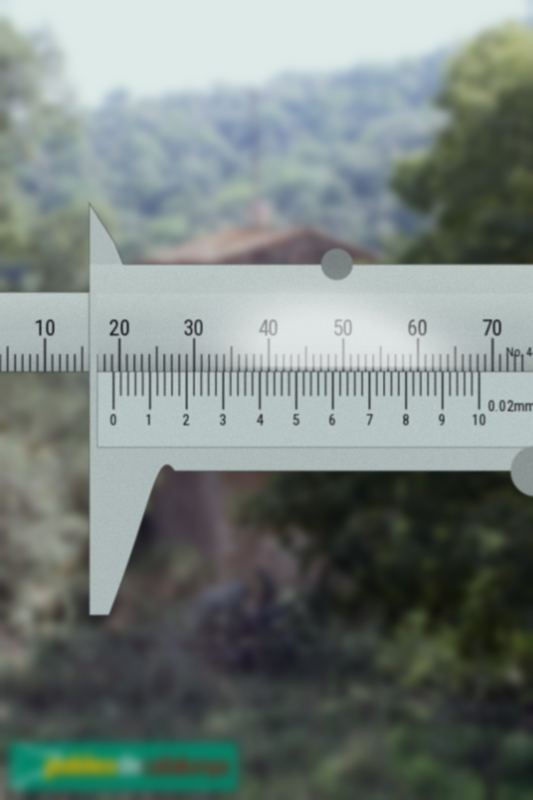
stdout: mm 19.2
